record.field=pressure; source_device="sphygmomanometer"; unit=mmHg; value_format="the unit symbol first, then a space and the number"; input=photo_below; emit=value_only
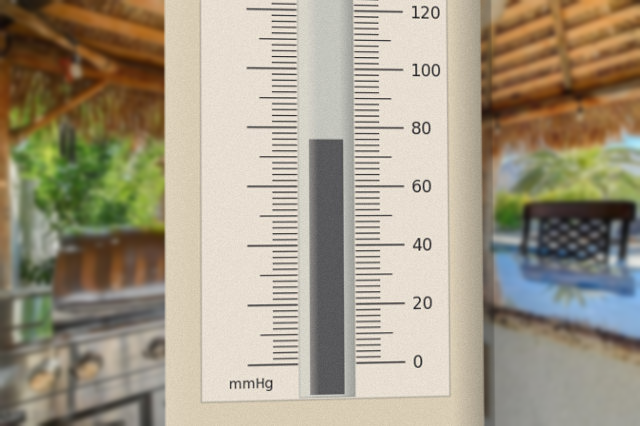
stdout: mmHg 76
